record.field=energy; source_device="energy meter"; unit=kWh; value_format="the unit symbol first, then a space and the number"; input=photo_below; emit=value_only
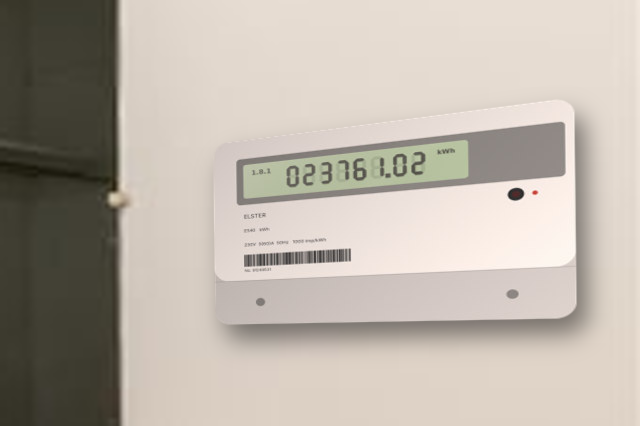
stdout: kWh 23761.02
